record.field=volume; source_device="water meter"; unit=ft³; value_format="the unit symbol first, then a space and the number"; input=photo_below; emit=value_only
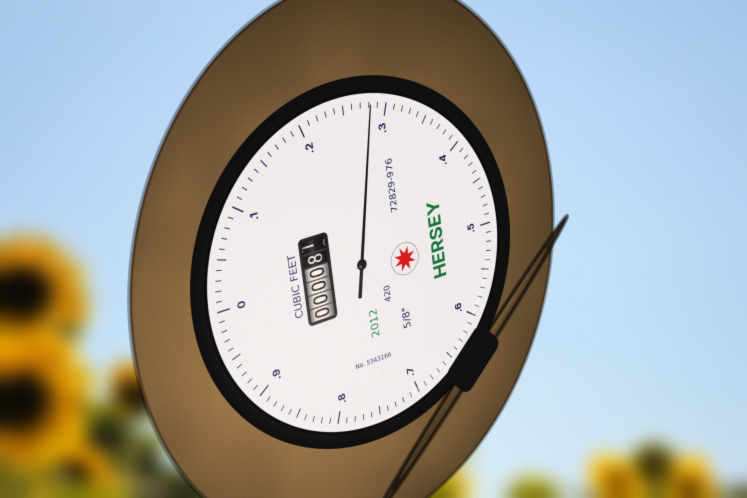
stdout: ft³ 81.28
